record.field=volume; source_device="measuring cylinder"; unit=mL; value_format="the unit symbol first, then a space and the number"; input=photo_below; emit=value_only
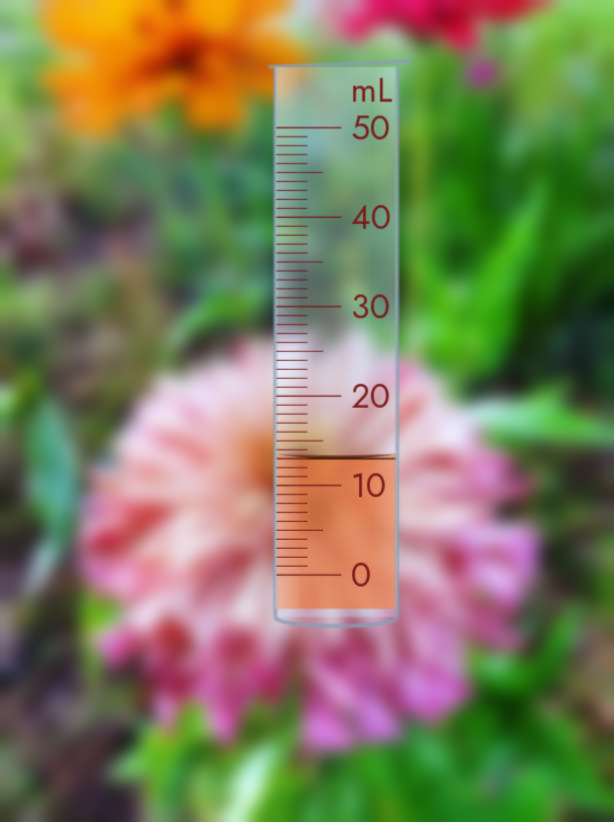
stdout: mL 13
